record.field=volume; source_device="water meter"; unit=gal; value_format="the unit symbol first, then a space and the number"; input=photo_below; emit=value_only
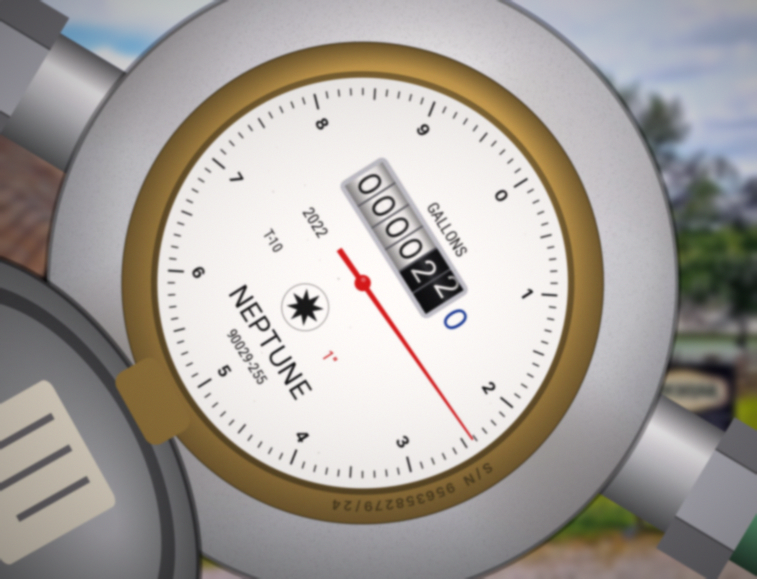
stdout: gal 222.4
